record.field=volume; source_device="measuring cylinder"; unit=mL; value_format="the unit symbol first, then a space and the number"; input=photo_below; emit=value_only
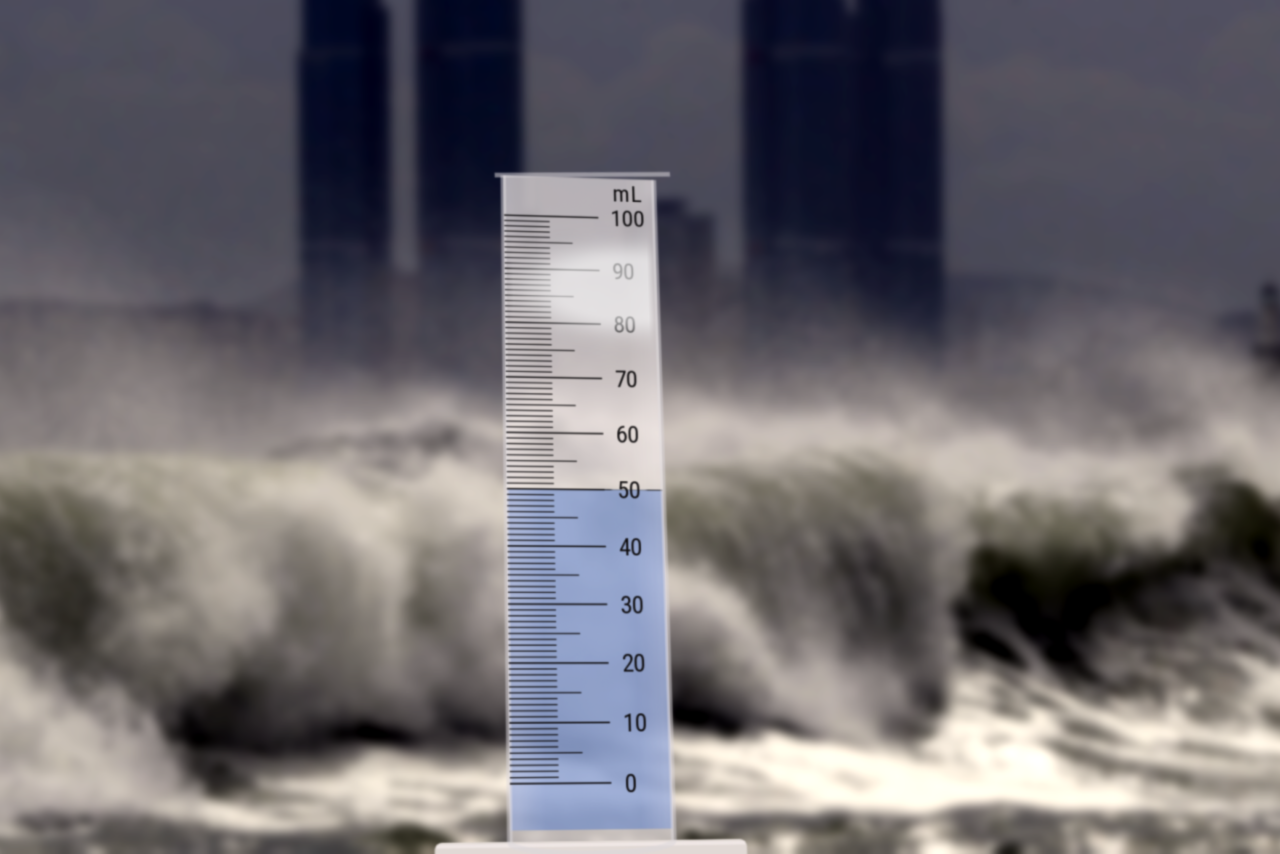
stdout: mL 50
